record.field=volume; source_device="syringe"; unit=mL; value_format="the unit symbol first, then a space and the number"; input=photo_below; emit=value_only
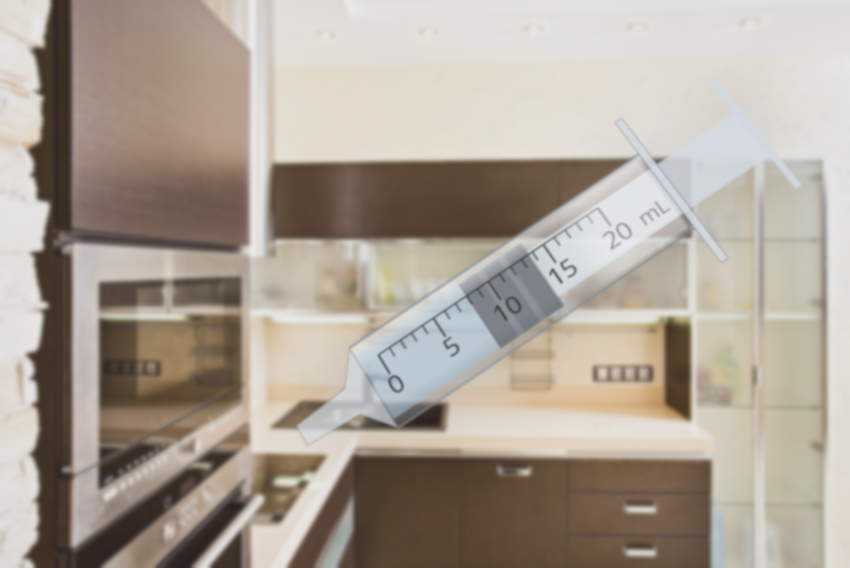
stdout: mL 8
